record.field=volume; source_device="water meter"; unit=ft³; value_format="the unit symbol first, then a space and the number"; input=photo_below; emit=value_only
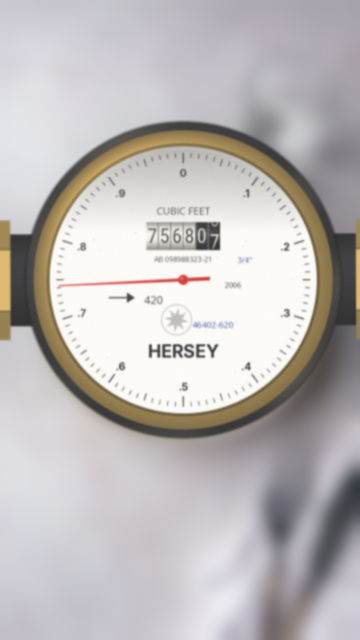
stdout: ft³ 756806.74
